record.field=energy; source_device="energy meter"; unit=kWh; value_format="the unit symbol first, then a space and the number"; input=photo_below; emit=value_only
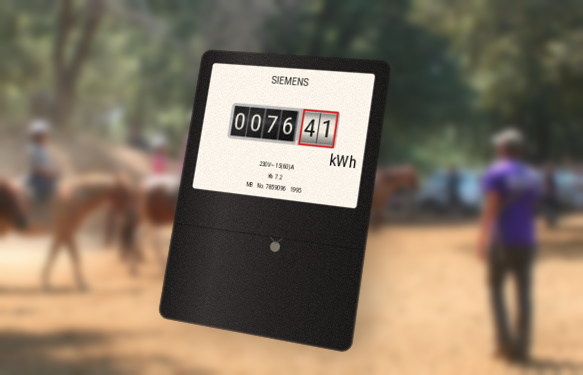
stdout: kWh 76.41
